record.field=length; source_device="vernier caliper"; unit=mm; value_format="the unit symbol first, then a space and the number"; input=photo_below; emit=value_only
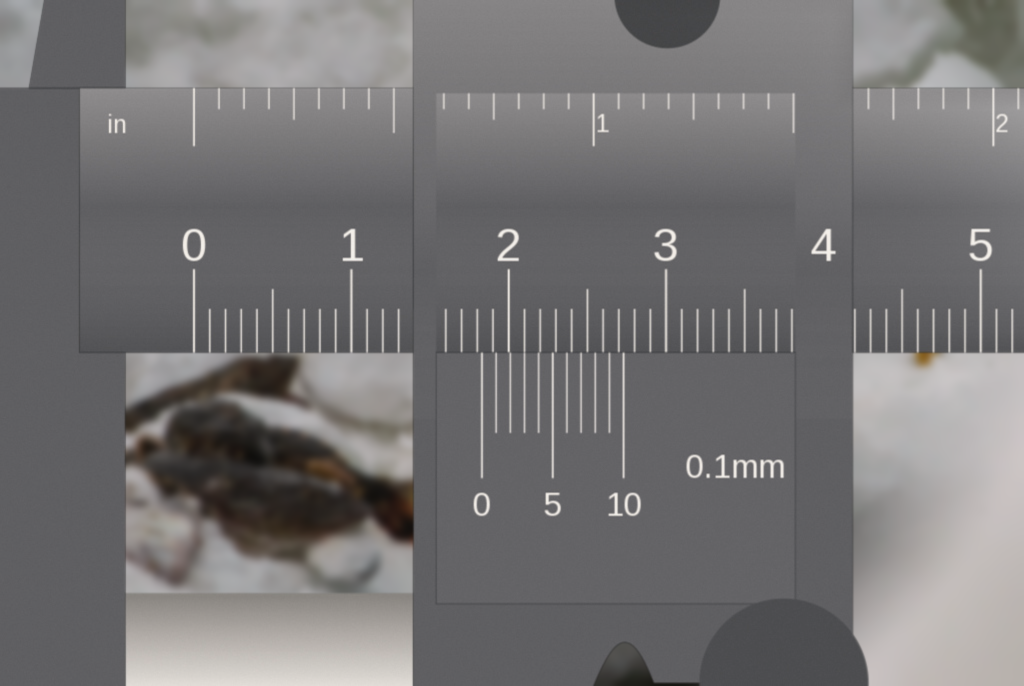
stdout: mm 18.3
